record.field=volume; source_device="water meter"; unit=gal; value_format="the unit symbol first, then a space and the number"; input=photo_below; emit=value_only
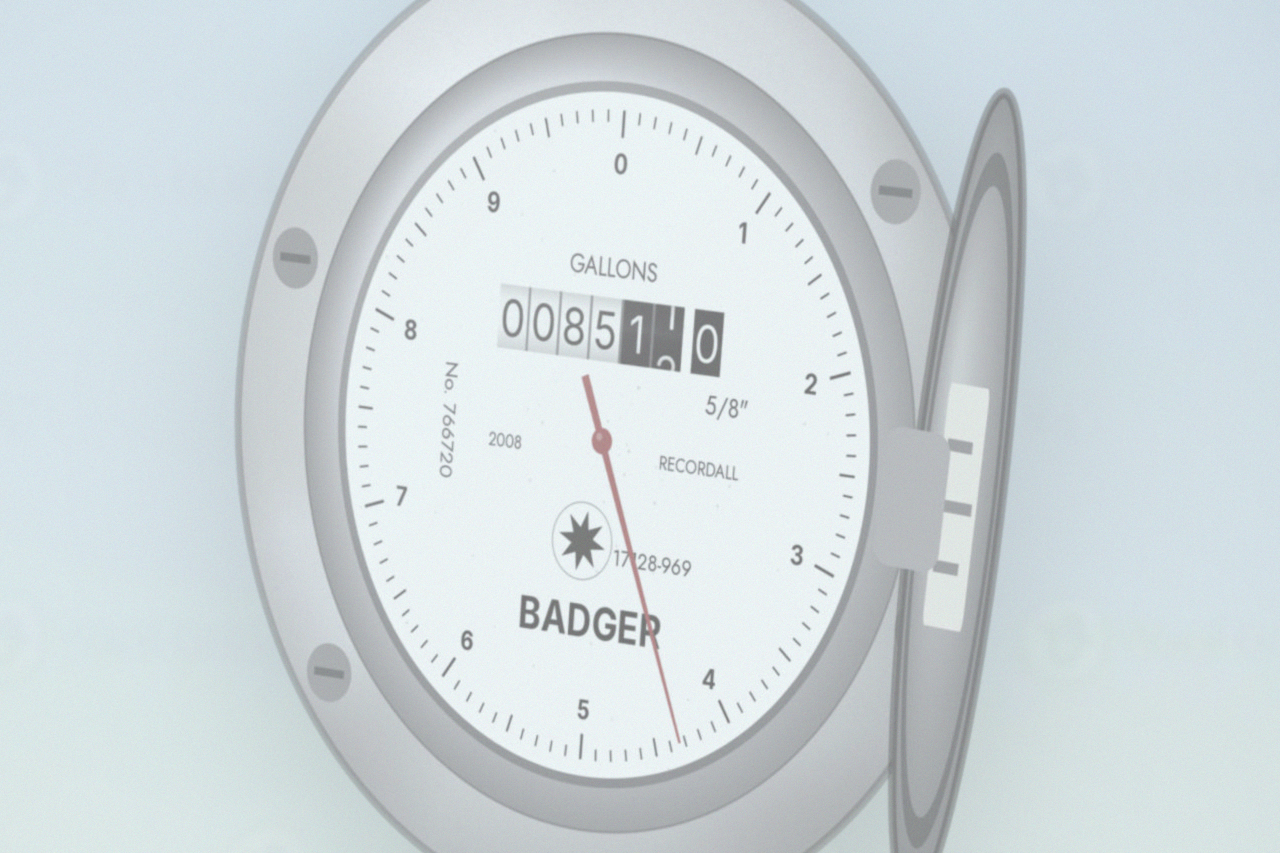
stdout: gal 85114.3
